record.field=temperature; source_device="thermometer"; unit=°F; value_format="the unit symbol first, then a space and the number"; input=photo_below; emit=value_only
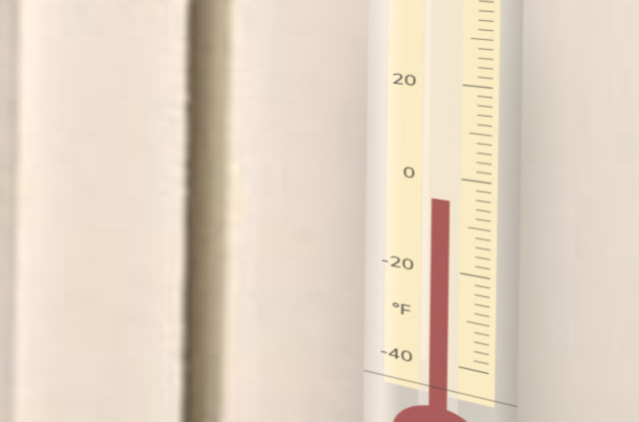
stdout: °F -5
